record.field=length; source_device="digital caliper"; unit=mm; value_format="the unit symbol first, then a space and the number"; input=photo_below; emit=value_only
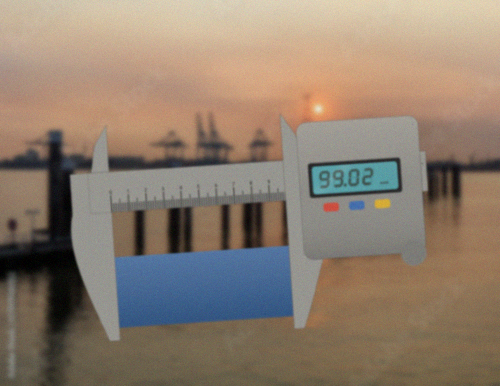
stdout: mm 99.02
